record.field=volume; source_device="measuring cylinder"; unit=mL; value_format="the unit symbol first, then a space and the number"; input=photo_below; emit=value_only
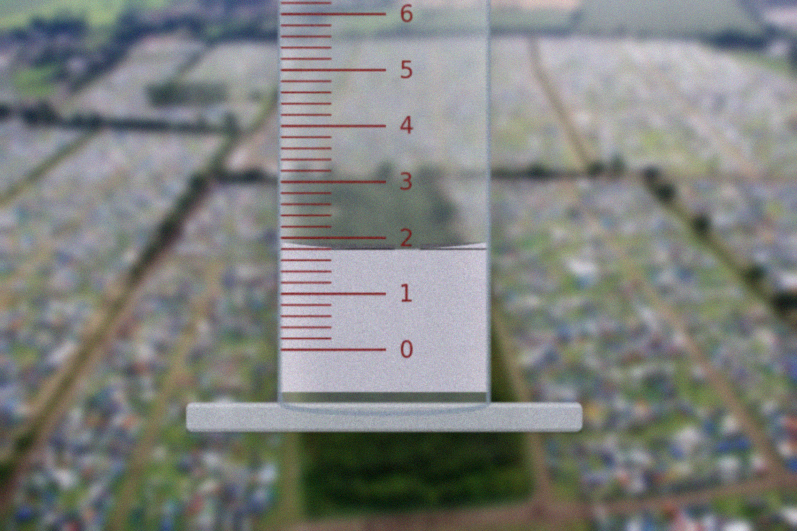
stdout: mL 1.8
